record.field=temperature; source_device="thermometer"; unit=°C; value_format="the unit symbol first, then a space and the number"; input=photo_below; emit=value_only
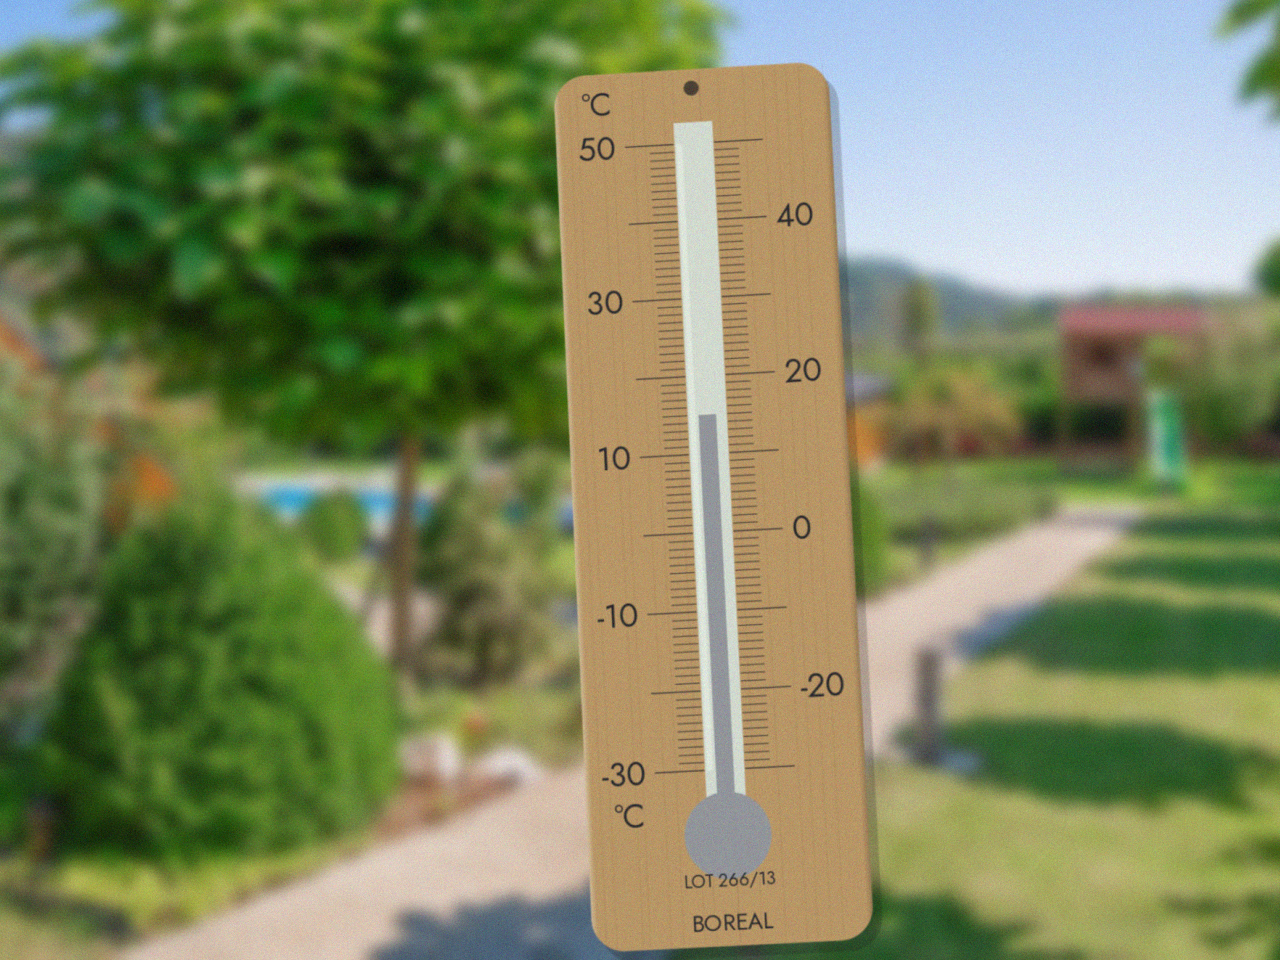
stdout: °C 15
